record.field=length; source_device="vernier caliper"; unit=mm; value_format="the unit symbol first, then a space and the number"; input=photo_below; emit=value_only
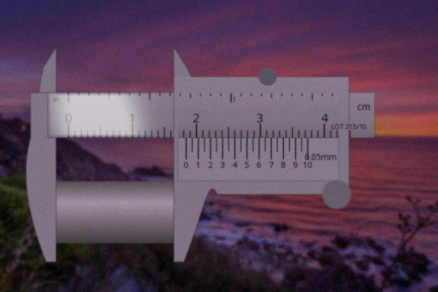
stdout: mm 18.4
